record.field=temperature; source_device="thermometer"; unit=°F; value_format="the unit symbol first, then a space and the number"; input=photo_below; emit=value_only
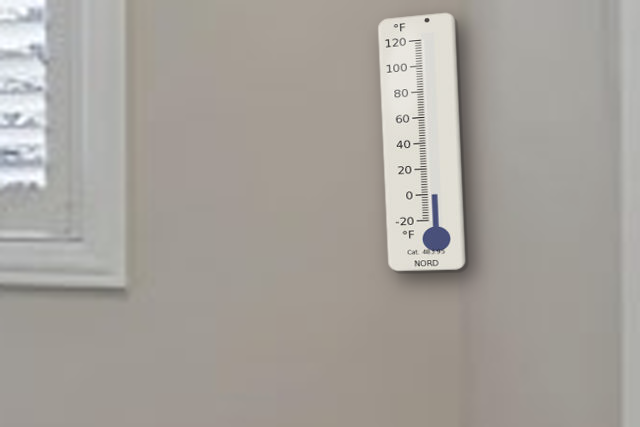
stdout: °F 0
